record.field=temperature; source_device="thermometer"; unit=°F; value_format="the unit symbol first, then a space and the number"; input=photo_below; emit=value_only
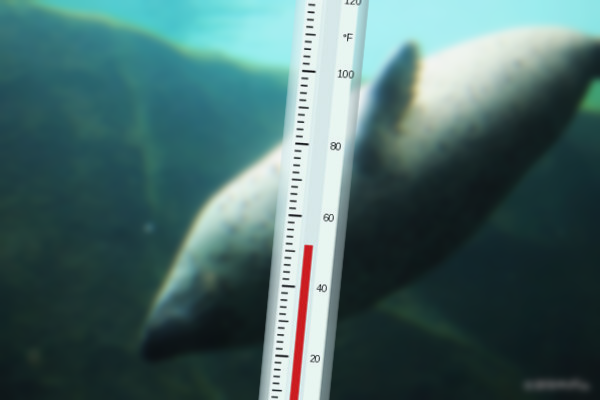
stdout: °F 52
